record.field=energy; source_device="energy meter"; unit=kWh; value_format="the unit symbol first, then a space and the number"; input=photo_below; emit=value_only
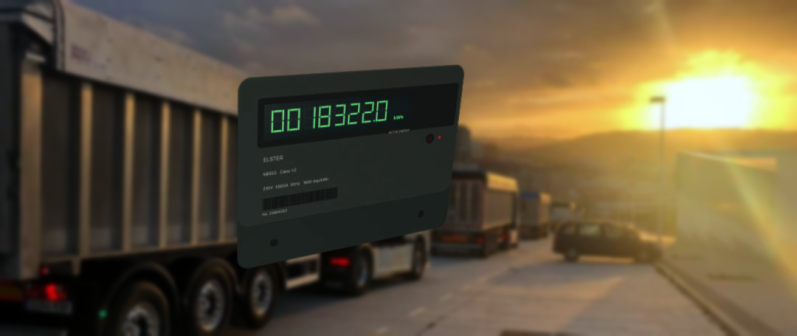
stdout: kWh 18322.0
